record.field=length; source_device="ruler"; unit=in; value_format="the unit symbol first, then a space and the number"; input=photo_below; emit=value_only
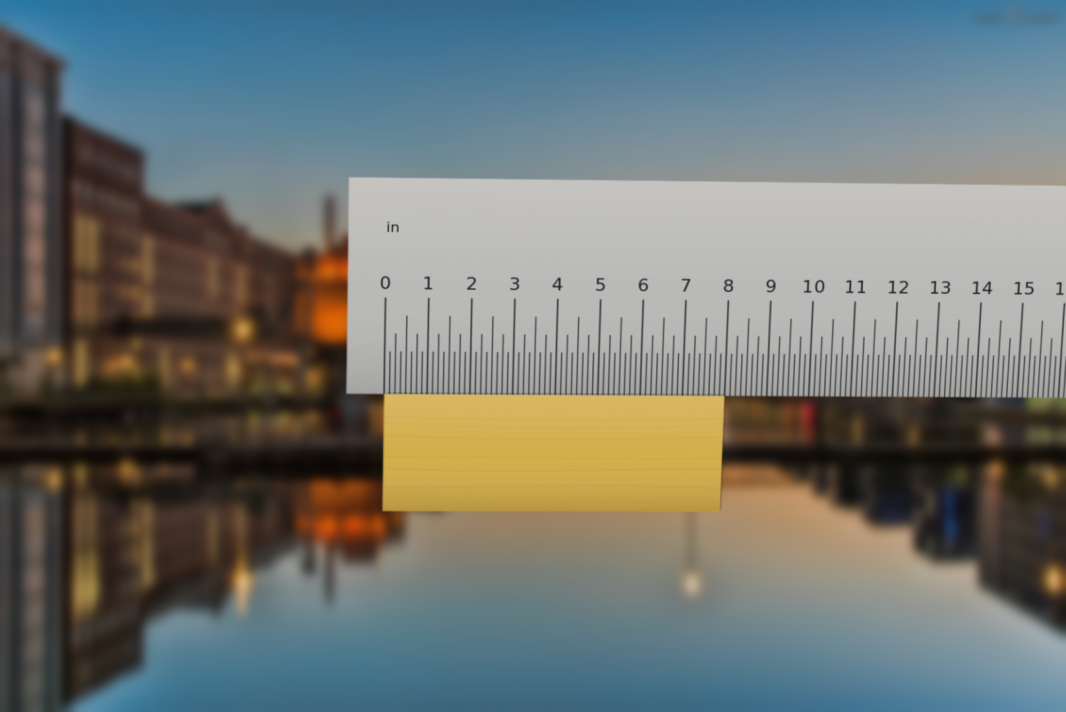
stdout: in 8
